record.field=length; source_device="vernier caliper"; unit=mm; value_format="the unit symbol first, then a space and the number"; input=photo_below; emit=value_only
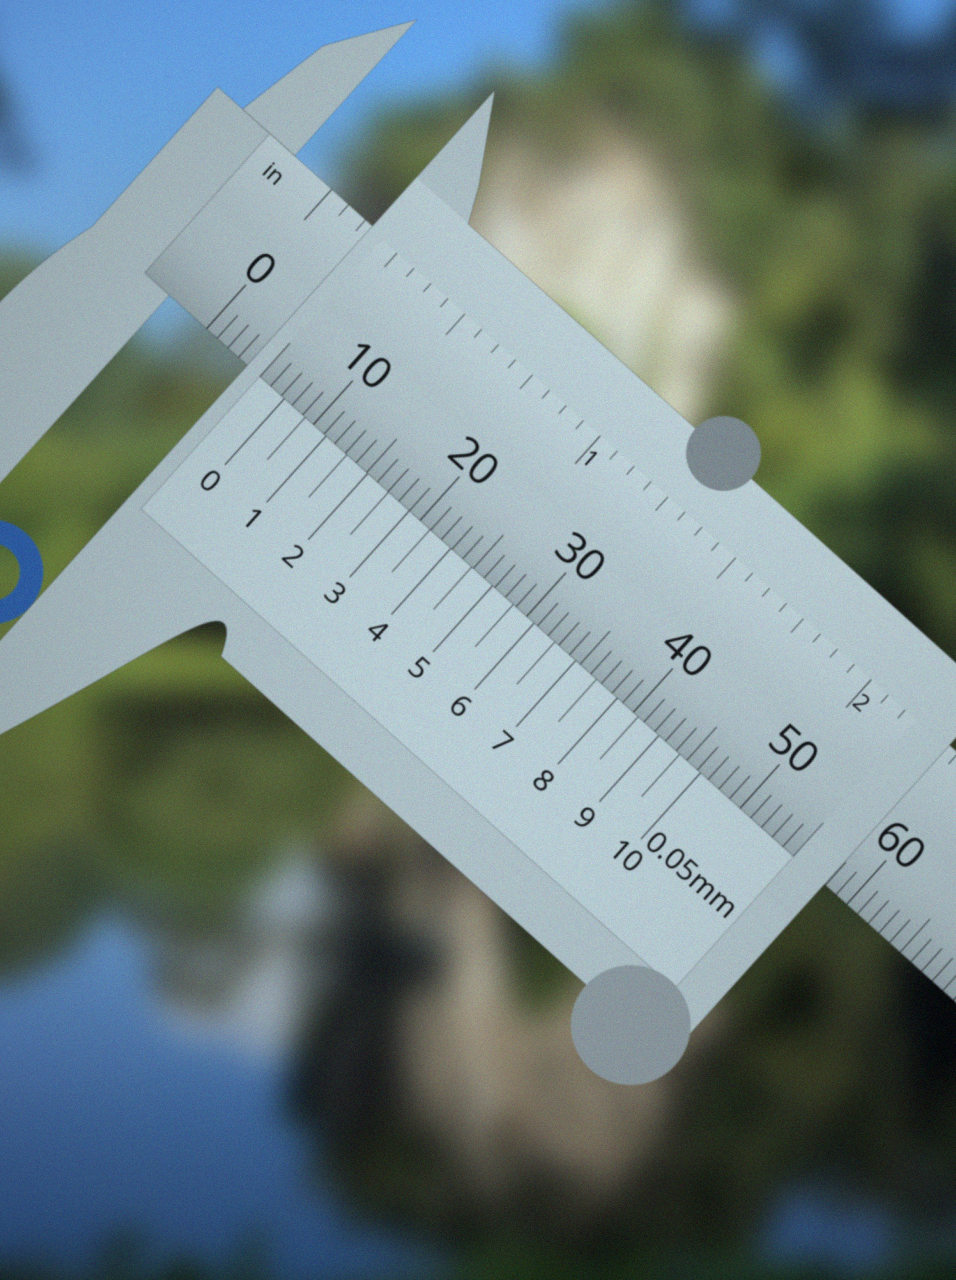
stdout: mm 7.3
